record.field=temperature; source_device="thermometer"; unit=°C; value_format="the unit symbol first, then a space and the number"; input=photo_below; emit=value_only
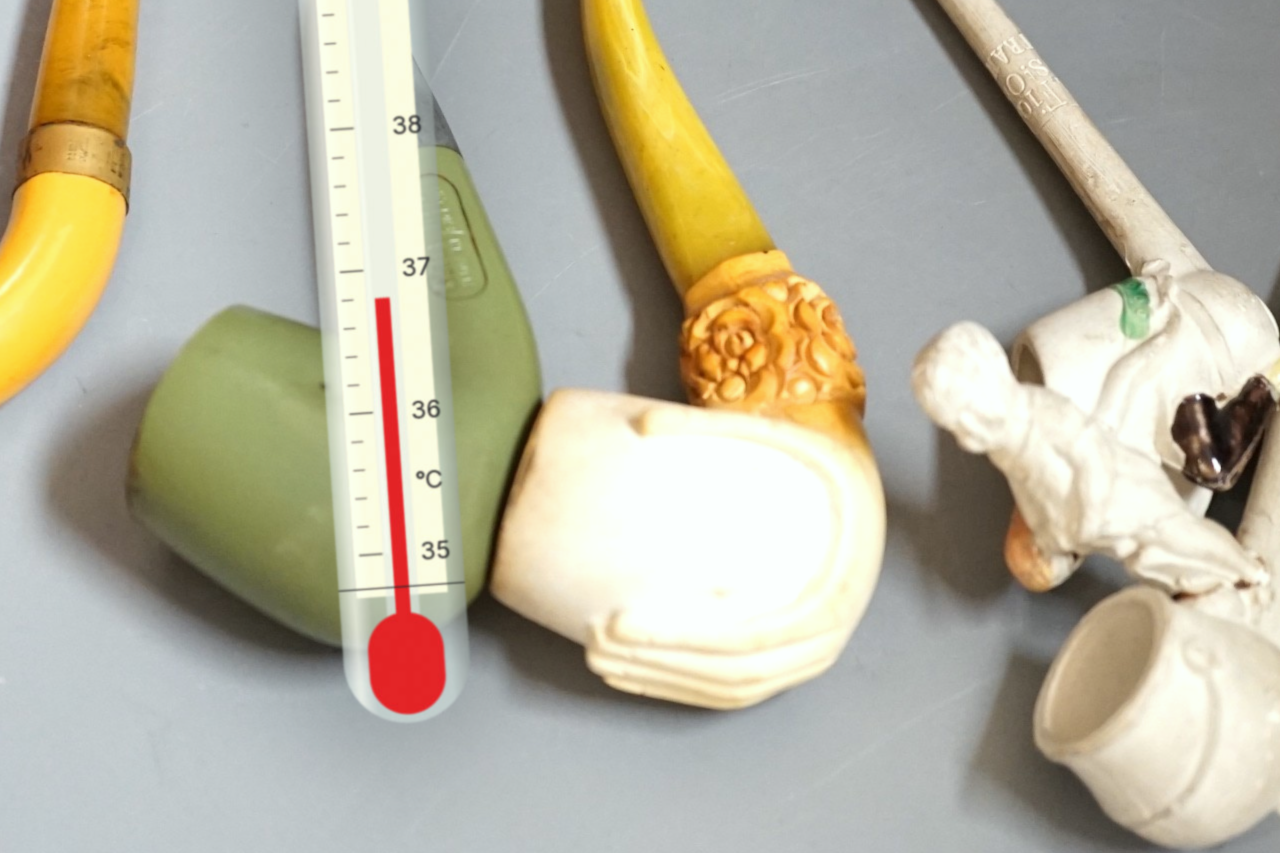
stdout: °C 36.8
